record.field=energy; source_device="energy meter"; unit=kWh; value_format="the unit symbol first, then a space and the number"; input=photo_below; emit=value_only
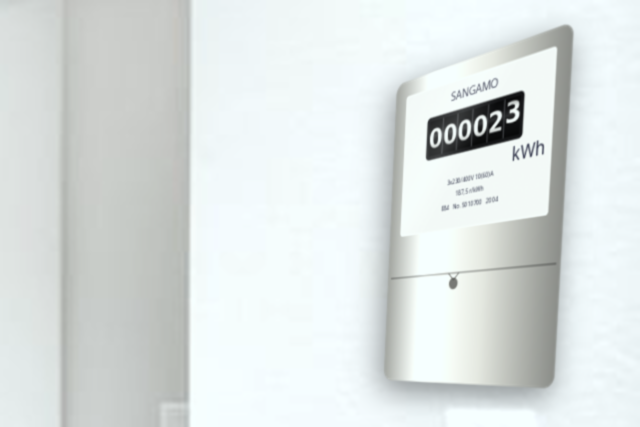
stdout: kWh 23
